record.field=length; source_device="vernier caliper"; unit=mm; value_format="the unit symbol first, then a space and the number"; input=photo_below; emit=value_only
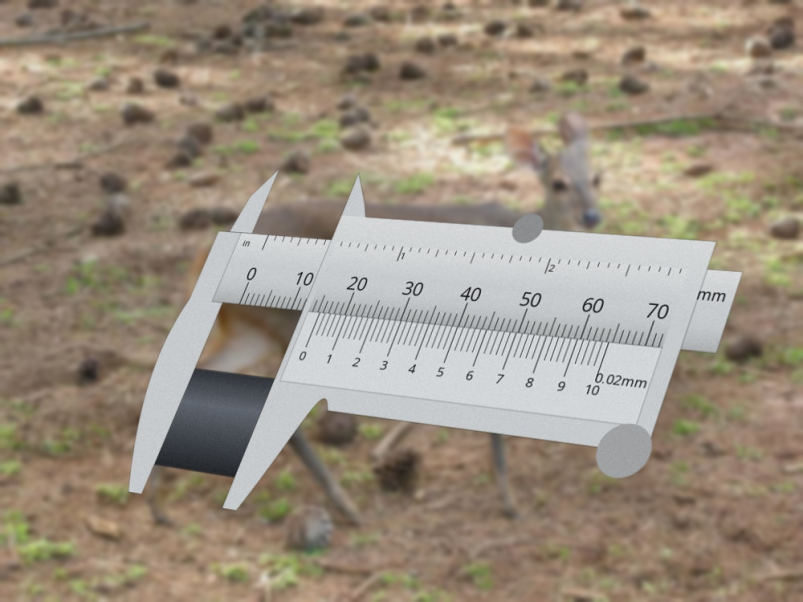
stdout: mm 15.4
